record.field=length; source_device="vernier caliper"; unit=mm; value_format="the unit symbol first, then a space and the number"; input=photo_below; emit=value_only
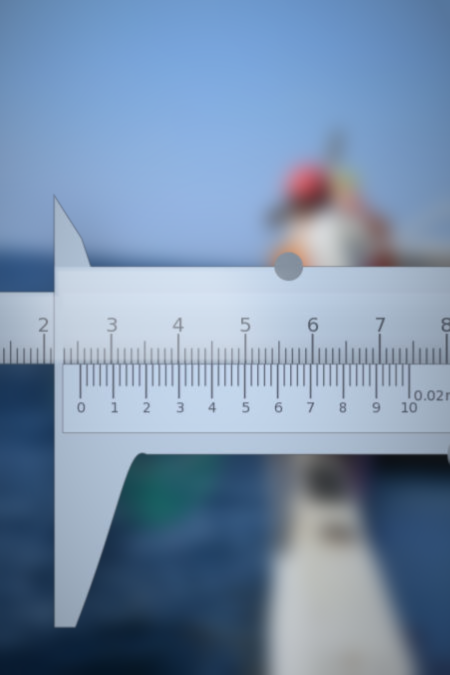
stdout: mm 25.4
